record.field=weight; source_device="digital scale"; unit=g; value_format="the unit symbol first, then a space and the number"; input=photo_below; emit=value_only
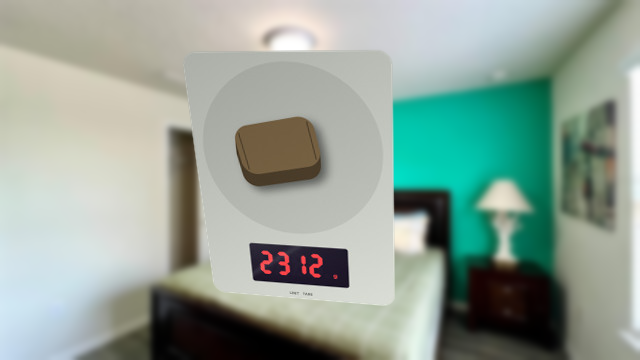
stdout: g 2312
